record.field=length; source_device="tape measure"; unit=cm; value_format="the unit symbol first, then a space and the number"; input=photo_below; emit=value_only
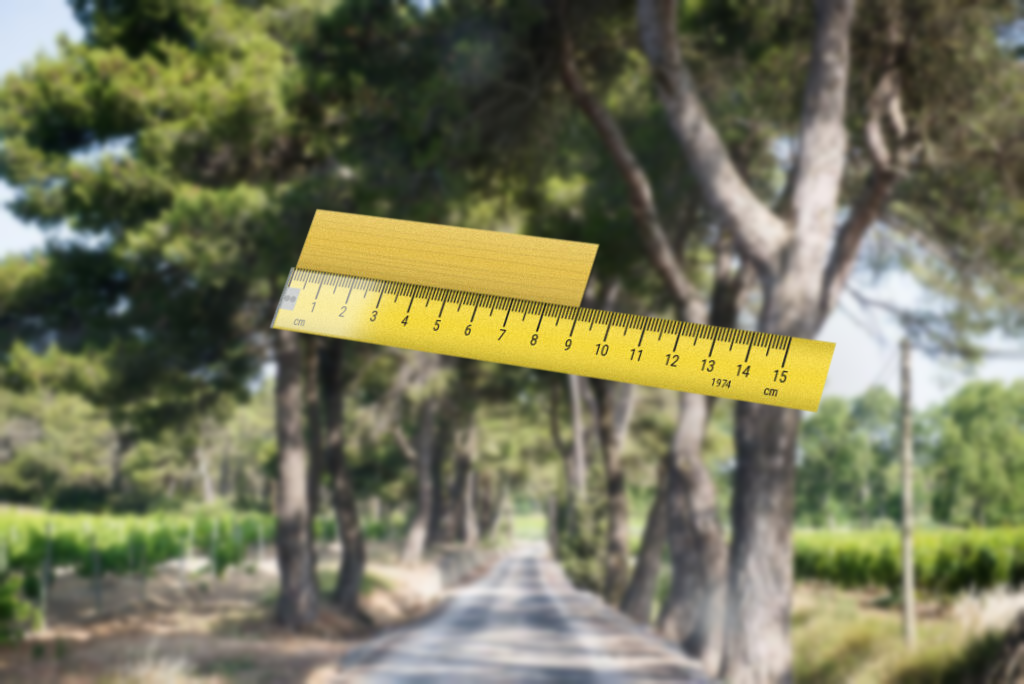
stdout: cm 9
